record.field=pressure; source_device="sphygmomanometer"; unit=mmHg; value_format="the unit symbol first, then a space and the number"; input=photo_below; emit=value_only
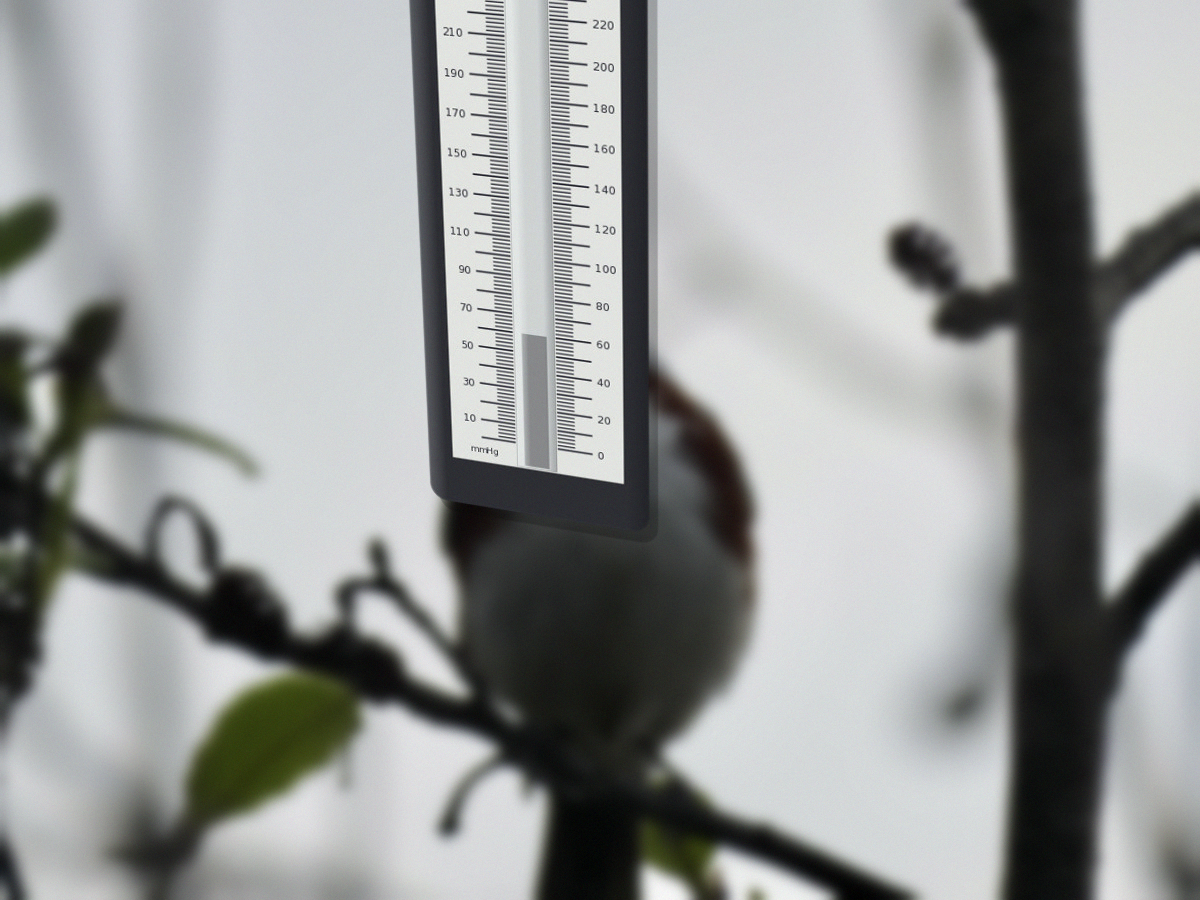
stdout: mmHg 60
